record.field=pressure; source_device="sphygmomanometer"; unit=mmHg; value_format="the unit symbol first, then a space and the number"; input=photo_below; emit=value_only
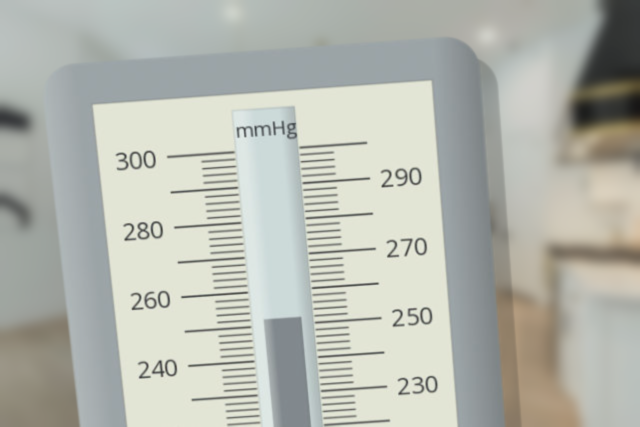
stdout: mmHg 252
